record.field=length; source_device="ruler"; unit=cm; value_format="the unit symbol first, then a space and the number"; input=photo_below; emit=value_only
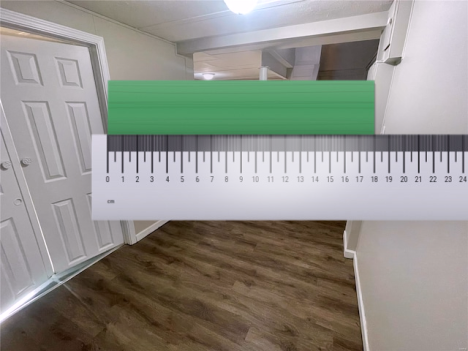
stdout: cm 18
